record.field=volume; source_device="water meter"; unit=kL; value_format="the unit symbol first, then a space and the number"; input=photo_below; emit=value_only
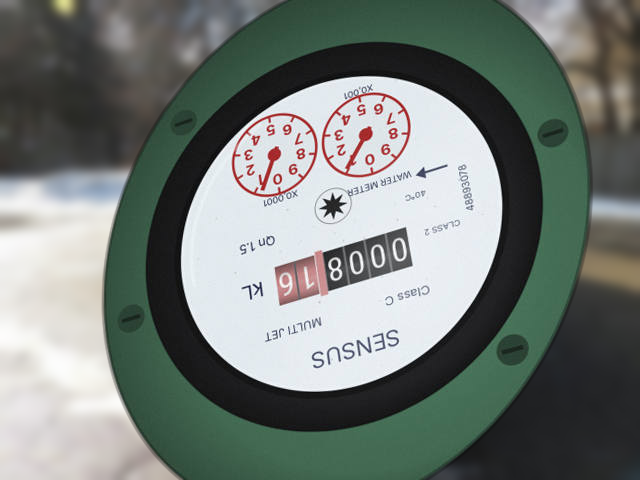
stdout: kL 8.1610
